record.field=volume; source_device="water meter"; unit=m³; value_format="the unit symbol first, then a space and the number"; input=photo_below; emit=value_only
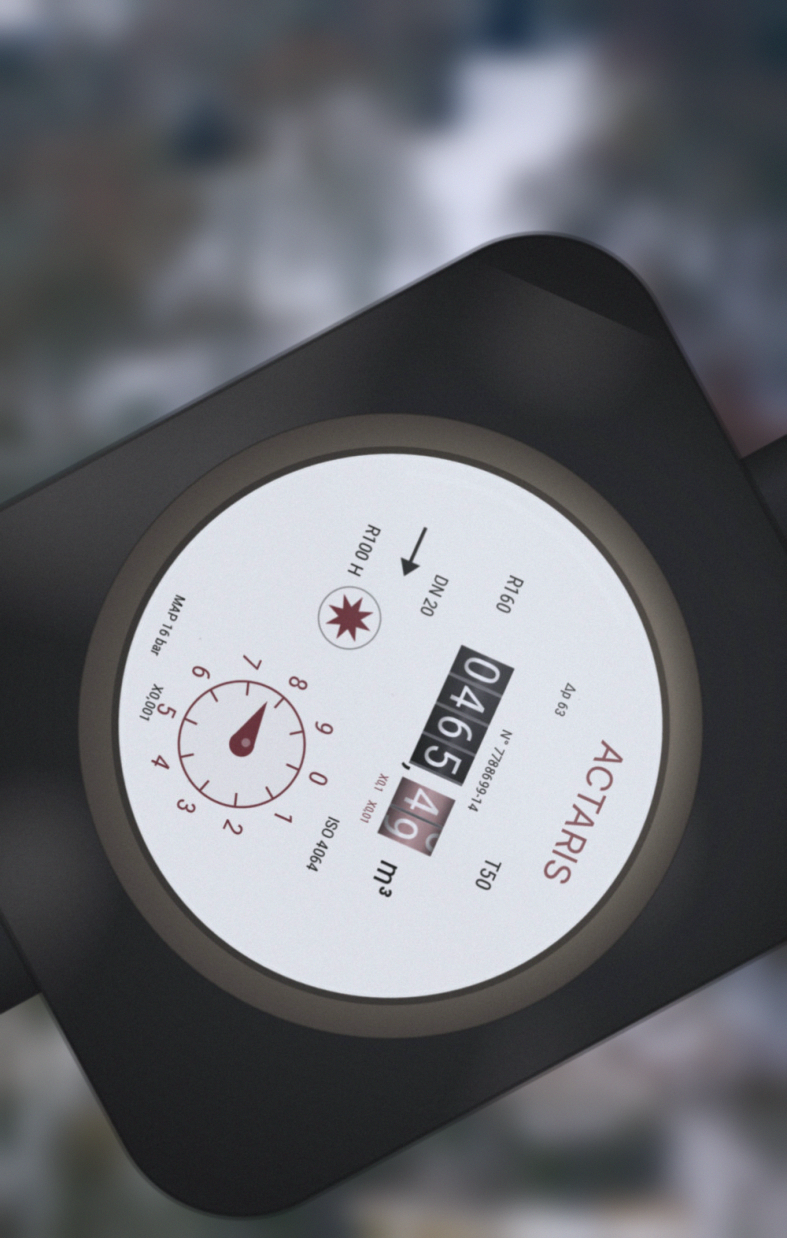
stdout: m³ 465.487
